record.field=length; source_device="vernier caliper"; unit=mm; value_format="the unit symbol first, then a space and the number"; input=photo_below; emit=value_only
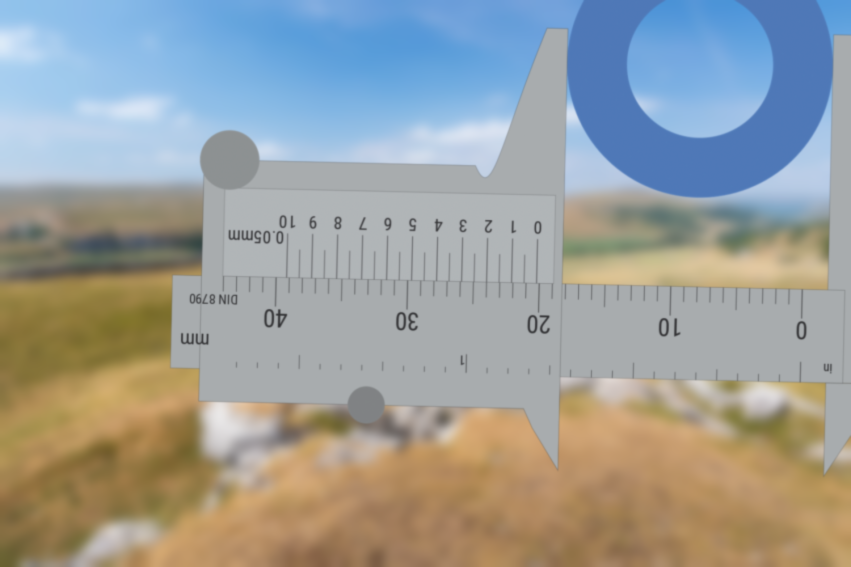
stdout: mm 20.2
